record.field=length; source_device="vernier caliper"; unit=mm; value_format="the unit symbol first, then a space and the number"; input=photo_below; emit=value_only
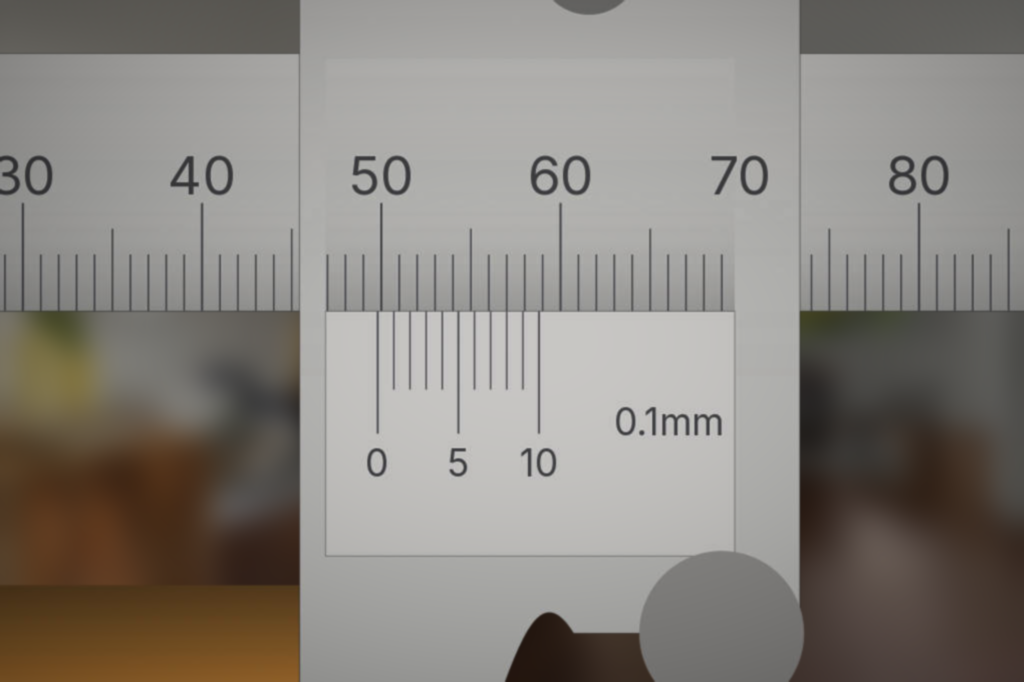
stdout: mm 49.8
